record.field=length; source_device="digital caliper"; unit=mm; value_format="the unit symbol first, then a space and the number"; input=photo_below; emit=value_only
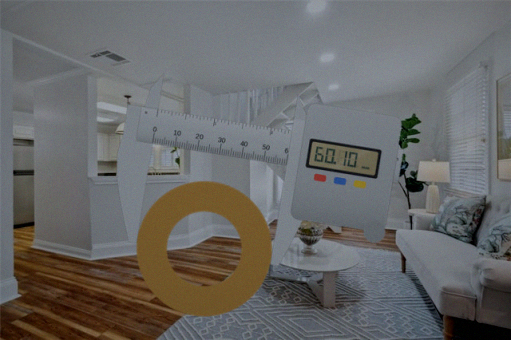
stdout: mm 60.10
